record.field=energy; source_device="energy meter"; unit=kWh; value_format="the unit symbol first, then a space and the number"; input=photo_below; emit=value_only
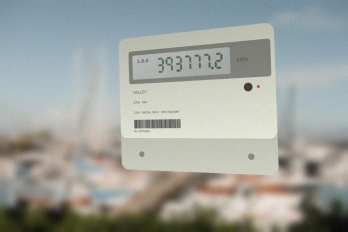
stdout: kWh 393777.2
